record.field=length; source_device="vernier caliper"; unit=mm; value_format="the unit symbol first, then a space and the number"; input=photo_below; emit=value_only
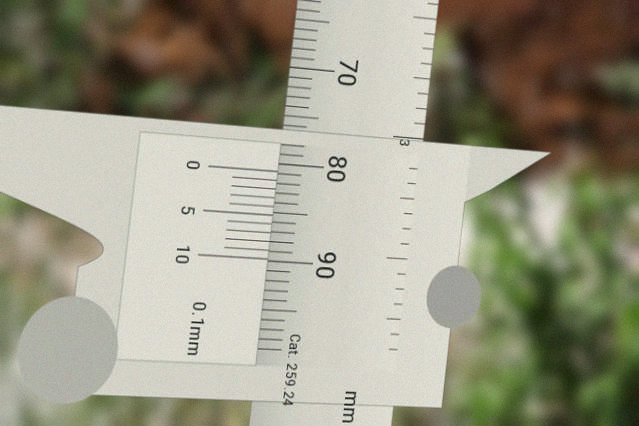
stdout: mm 80.8
